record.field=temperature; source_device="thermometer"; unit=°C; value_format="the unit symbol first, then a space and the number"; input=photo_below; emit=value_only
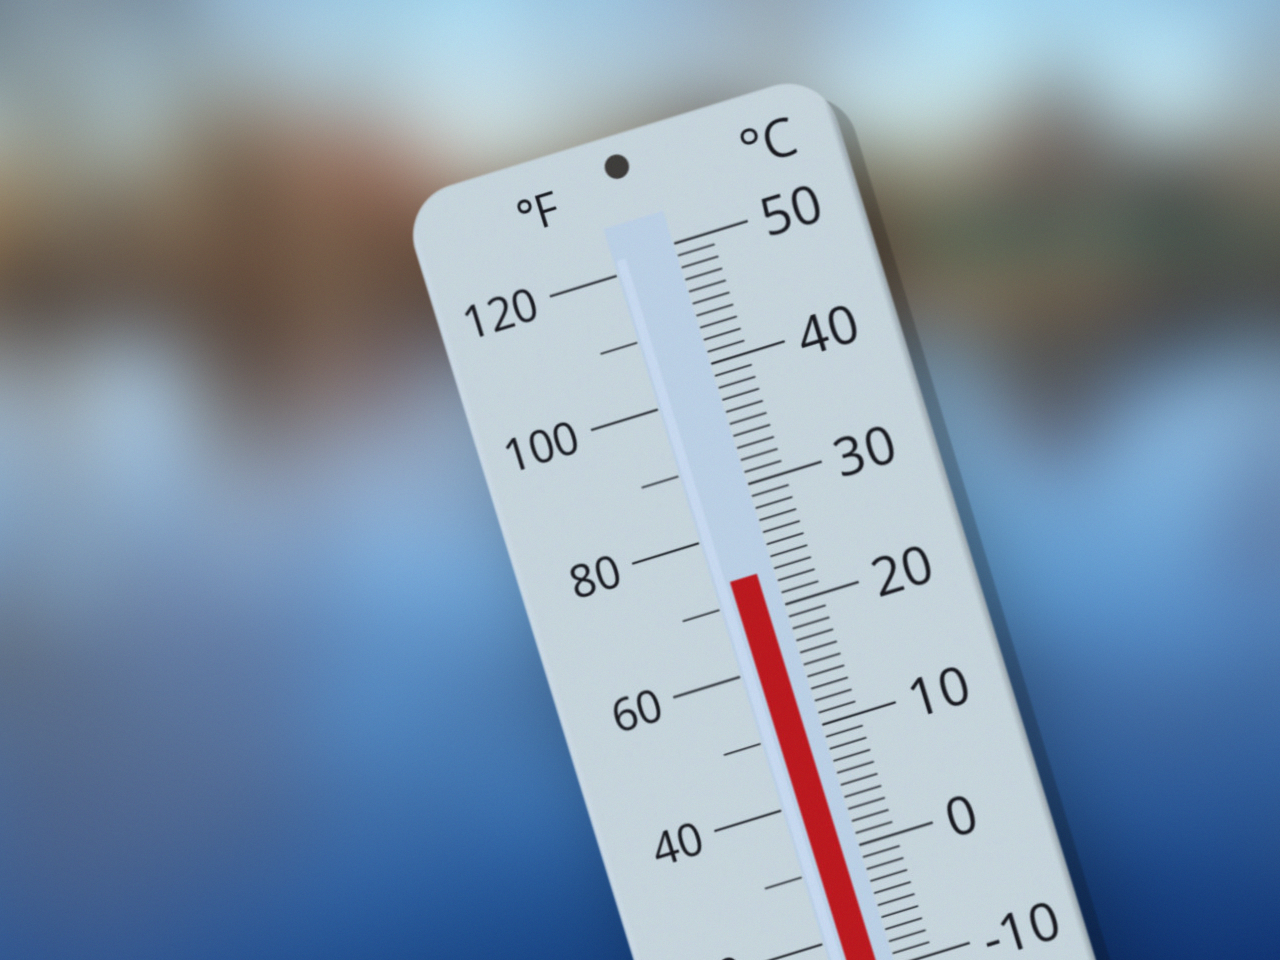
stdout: °C 23
